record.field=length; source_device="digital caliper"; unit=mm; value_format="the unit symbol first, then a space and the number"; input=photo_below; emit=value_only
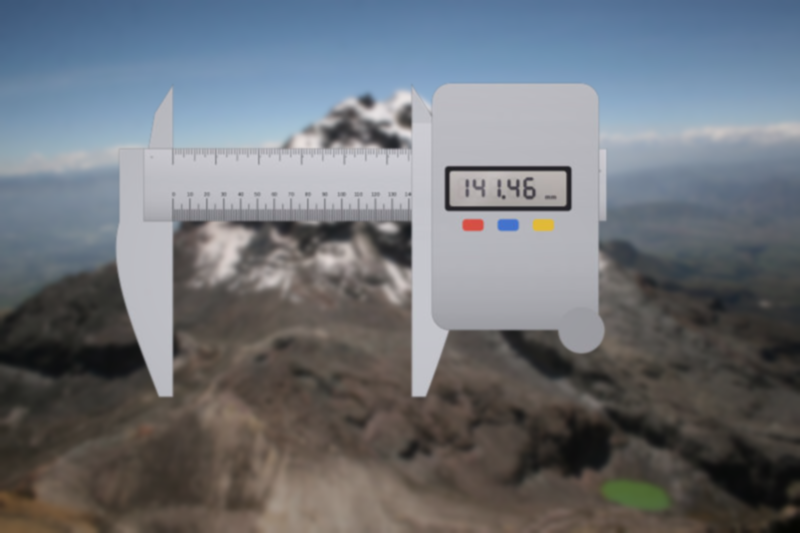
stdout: mm 141.46
